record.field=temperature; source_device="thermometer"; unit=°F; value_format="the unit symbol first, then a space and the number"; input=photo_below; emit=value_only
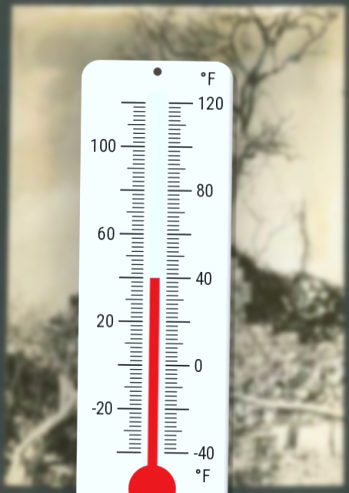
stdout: °F 40
